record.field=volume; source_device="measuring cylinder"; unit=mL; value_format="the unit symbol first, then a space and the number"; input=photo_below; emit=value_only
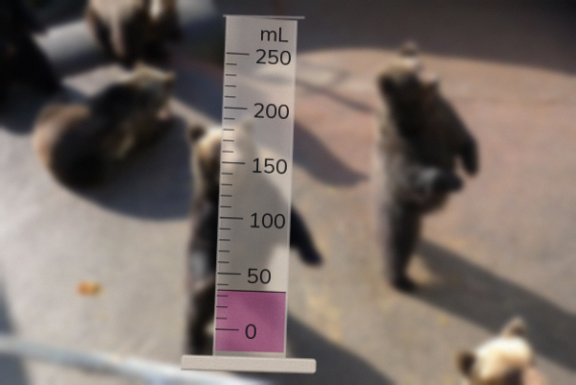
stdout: mL 35
